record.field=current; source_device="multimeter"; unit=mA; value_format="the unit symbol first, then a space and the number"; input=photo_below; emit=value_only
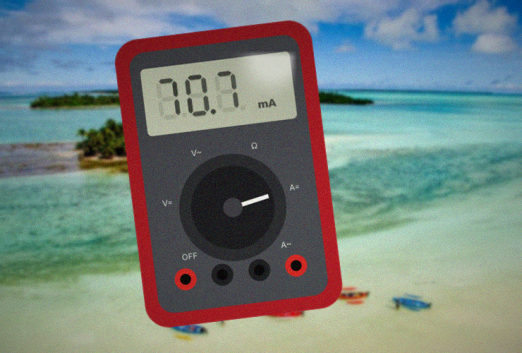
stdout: mA 70.7
